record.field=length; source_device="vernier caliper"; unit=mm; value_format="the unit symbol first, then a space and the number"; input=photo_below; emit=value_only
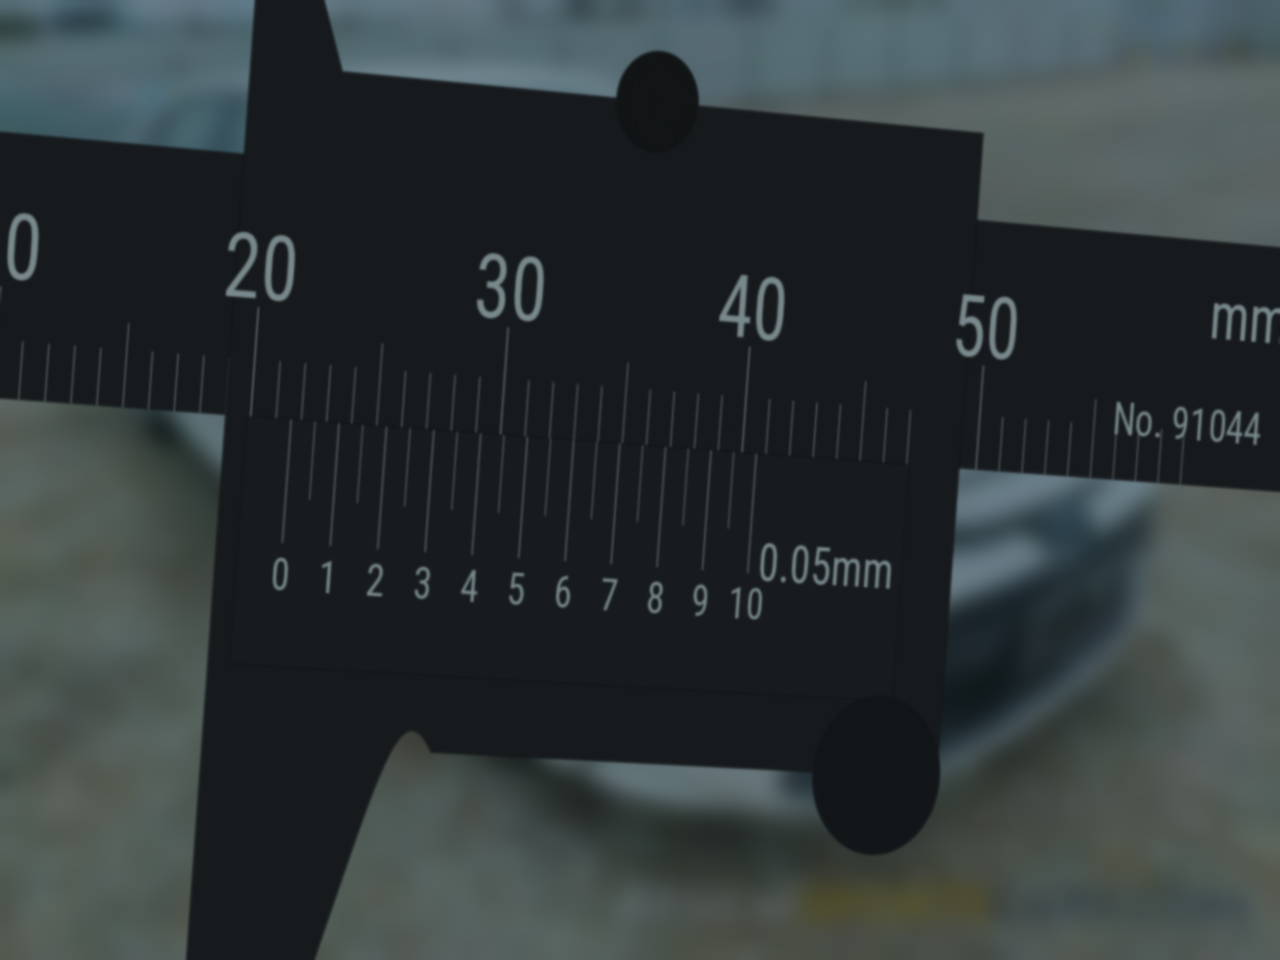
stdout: mm 21.6
